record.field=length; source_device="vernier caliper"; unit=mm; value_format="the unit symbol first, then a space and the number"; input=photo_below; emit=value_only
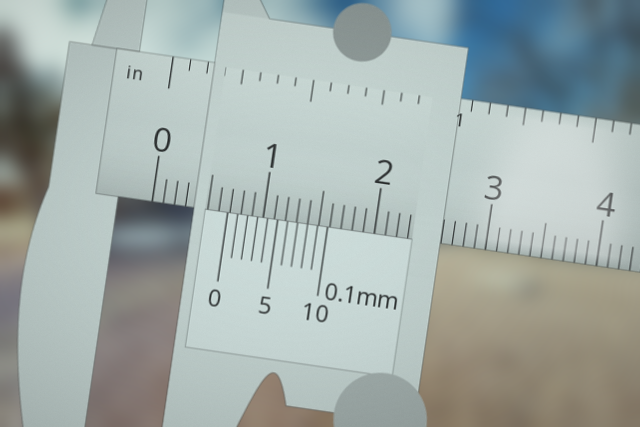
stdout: mm 6.8
